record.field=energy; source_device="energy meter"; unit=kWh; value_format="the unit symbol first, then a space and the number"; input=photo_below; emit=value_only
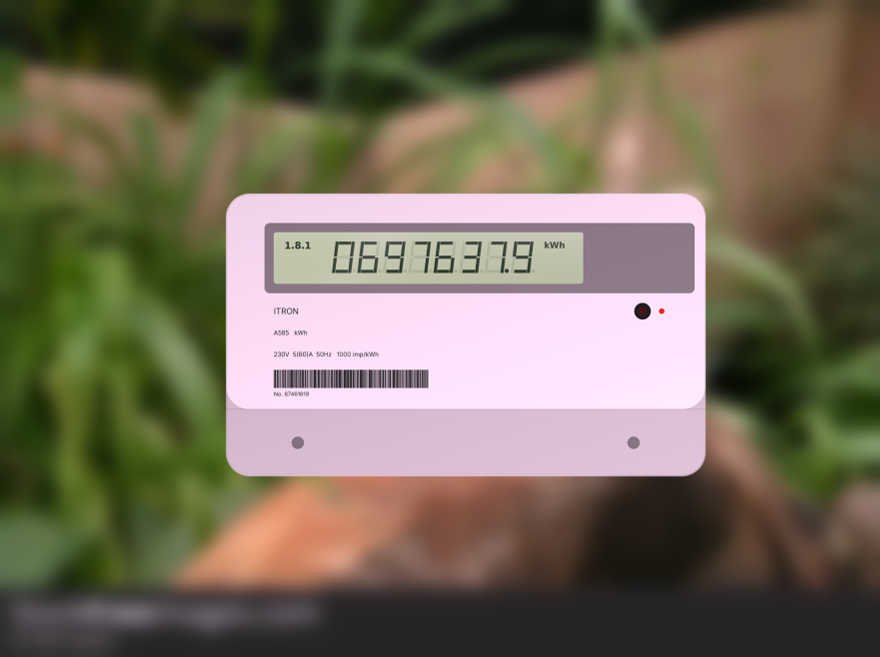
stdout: kWh 697637.9
